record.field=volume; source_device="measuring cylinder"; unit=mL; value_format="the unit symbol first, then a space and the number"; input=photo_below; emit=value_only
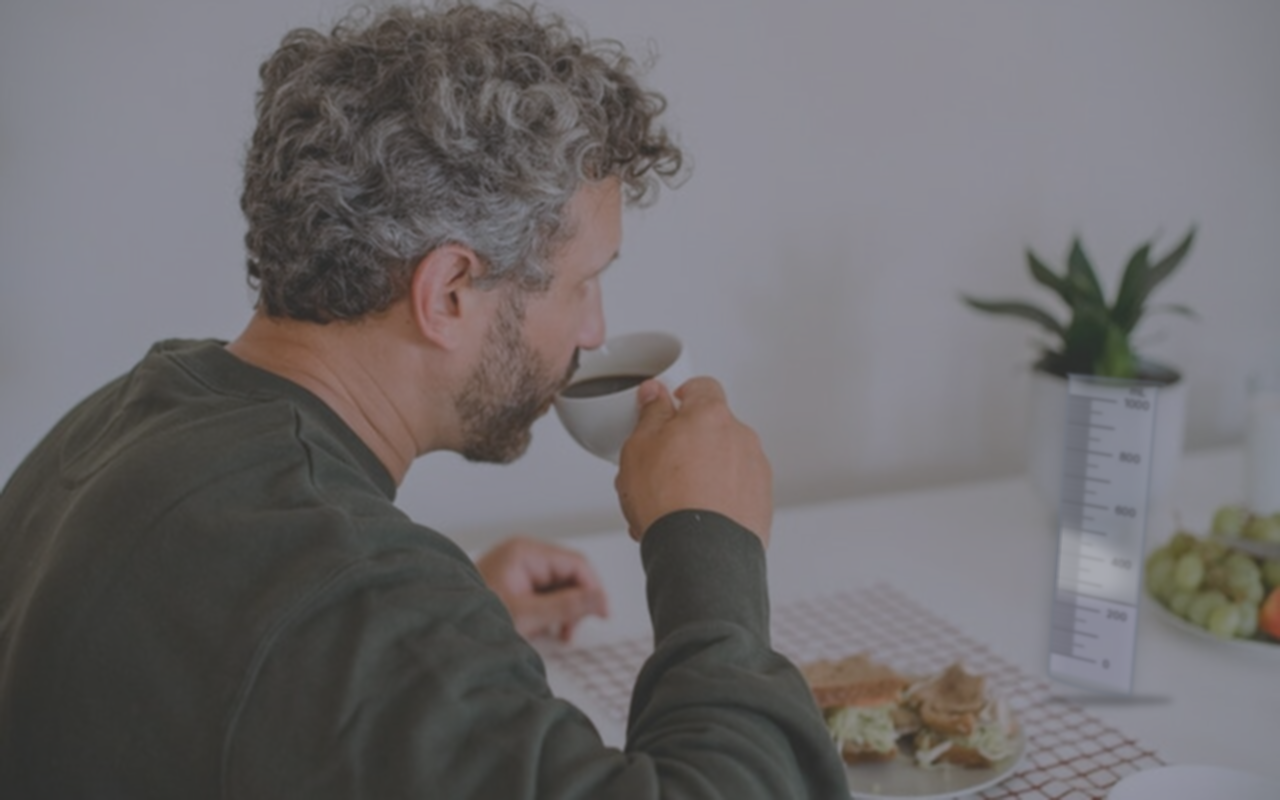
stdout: mL 250
